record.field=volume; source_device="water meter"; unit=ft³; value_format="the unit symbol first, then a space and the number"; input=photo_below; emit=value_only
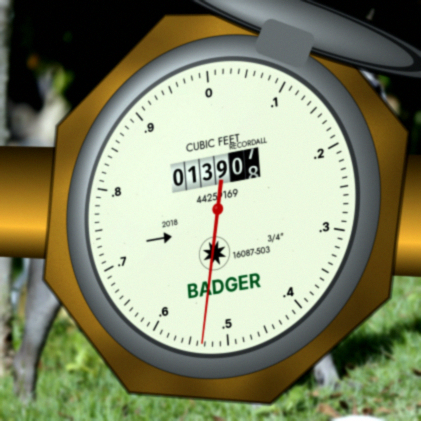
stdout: ft³ 13907.53
